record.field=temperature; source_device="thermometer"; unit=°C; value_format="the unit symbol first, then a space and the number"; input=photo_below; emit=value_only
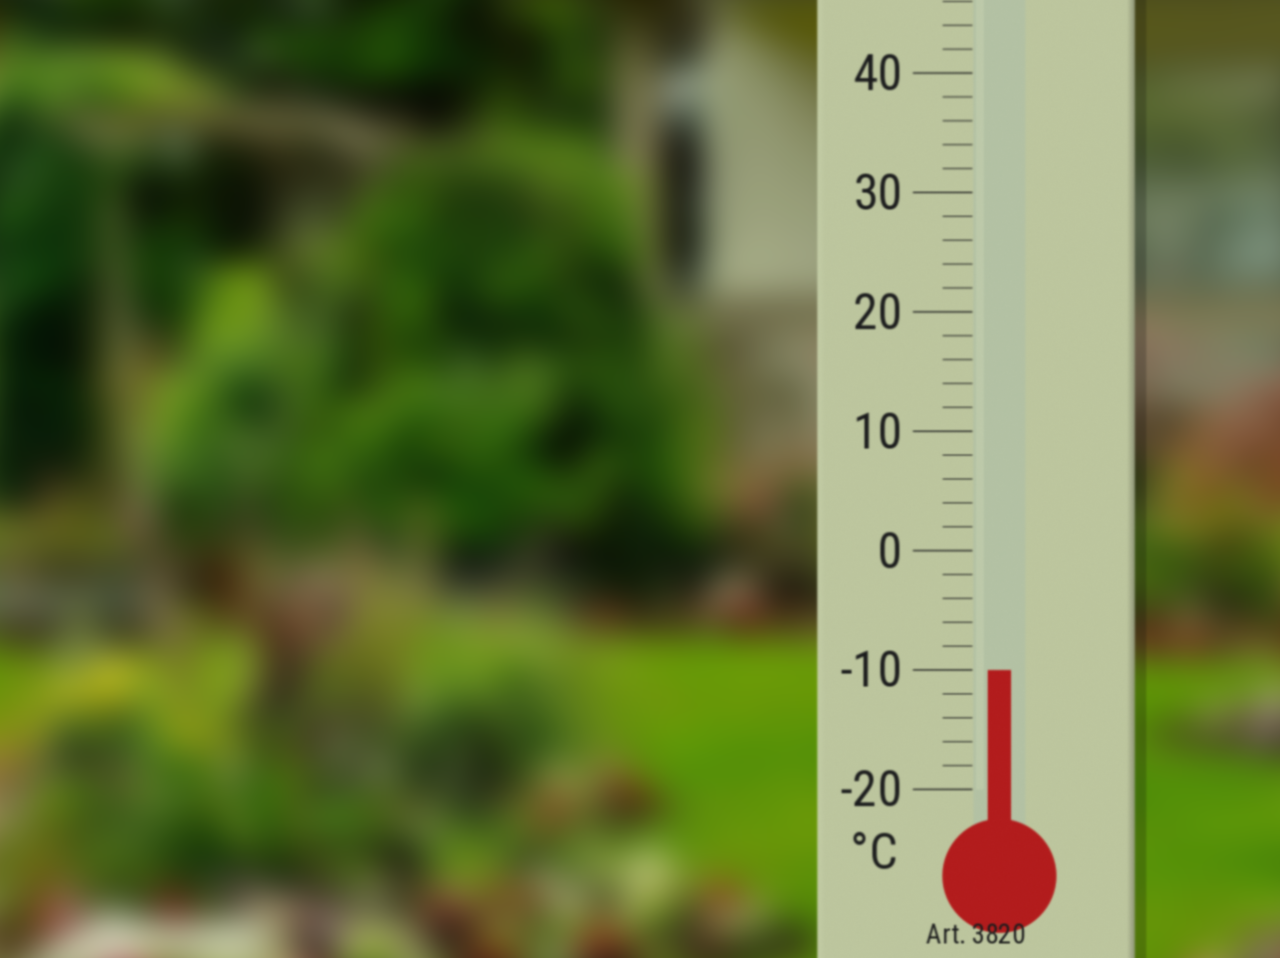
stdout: °C -10
